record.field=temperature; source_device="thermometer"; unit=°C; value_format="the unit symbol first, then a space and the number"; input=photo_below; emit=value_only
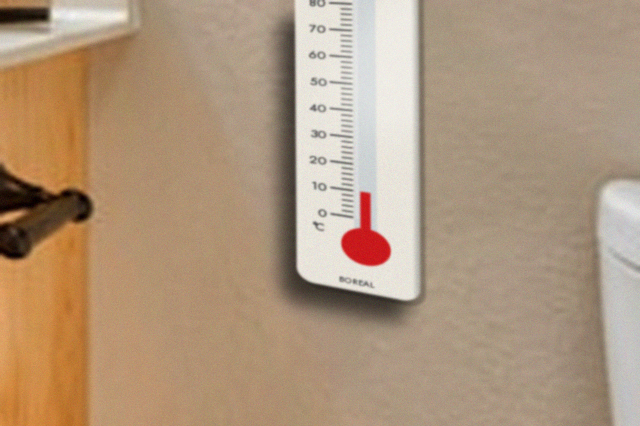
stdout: °C 10
